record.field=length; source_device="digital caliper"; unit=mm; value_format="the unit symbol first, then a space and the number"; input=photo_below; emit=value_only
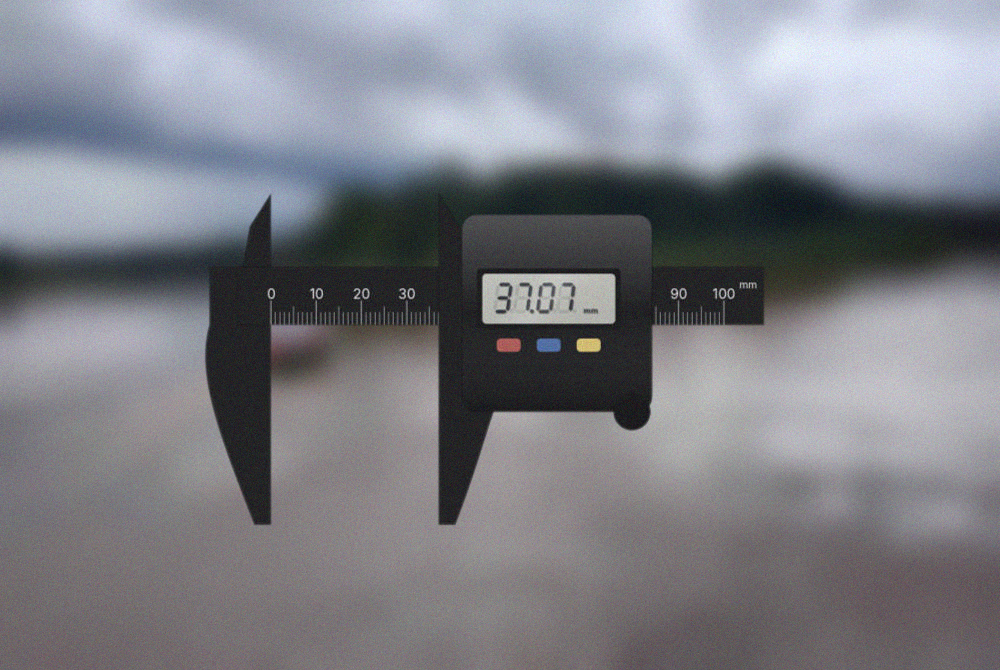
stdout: mm 37.07
